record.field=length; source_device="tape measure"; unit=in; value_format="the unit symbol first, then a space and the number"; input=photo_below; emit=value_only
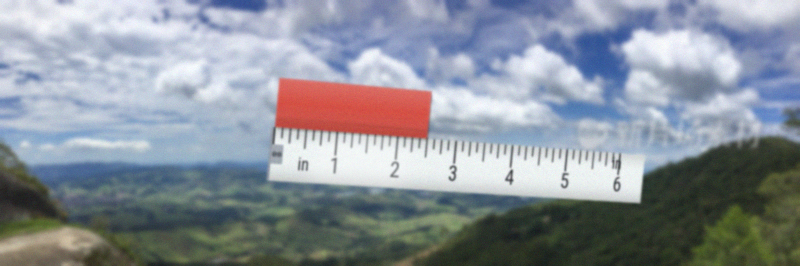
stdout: in 2.5
